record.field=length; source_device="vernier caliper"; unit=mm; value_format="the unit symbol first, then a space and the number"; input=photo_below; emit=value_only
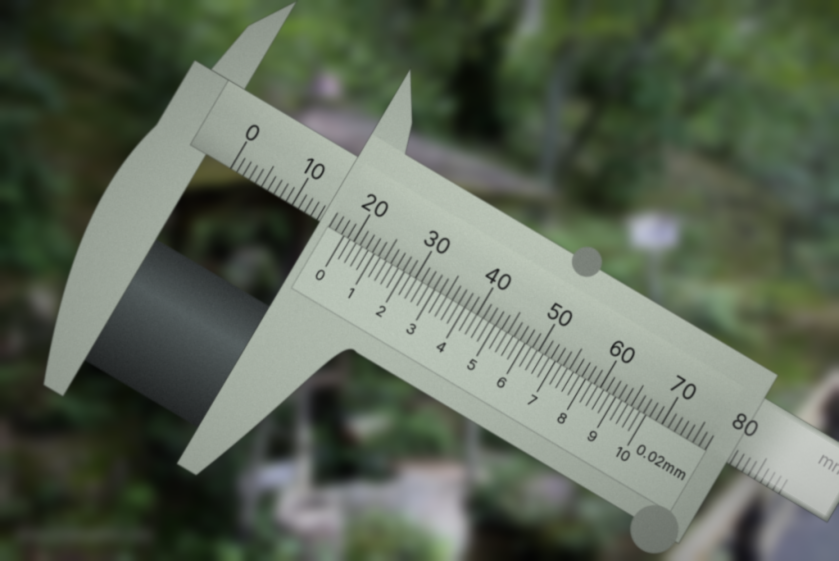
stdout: mm 18.4
